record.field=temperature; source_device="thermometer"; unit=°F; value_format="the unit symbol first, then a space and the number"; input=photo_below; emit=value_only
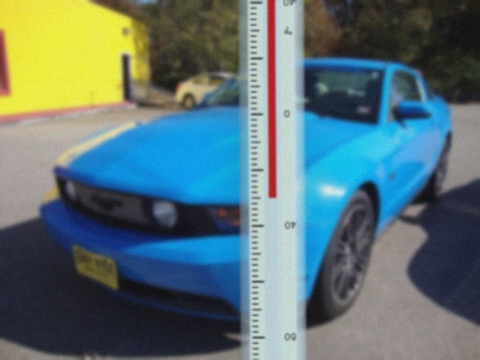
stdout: °F 30
